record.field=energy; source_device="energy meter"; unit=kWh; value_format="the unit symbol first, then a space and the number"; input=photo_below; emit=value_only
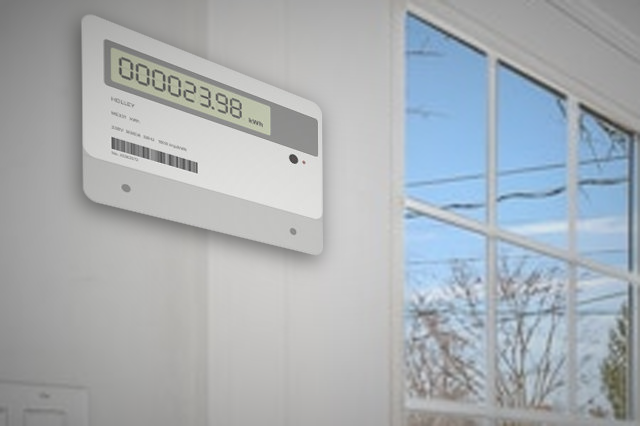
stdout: kWh 23.98
